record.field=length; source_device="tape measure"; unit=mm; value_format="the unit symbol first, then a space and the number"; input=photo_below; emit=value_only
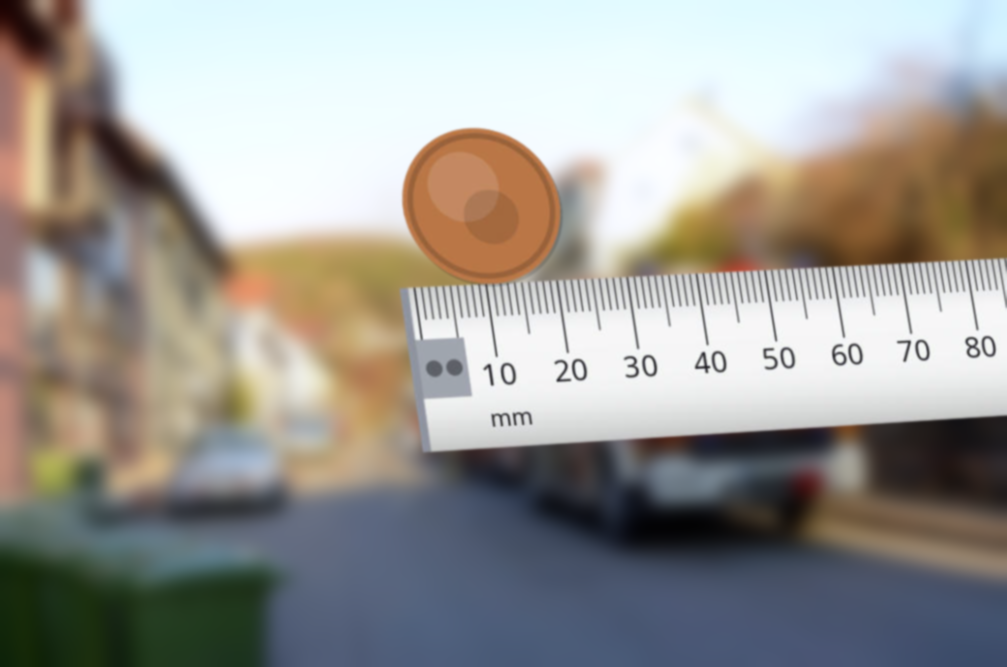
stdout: mm 22
